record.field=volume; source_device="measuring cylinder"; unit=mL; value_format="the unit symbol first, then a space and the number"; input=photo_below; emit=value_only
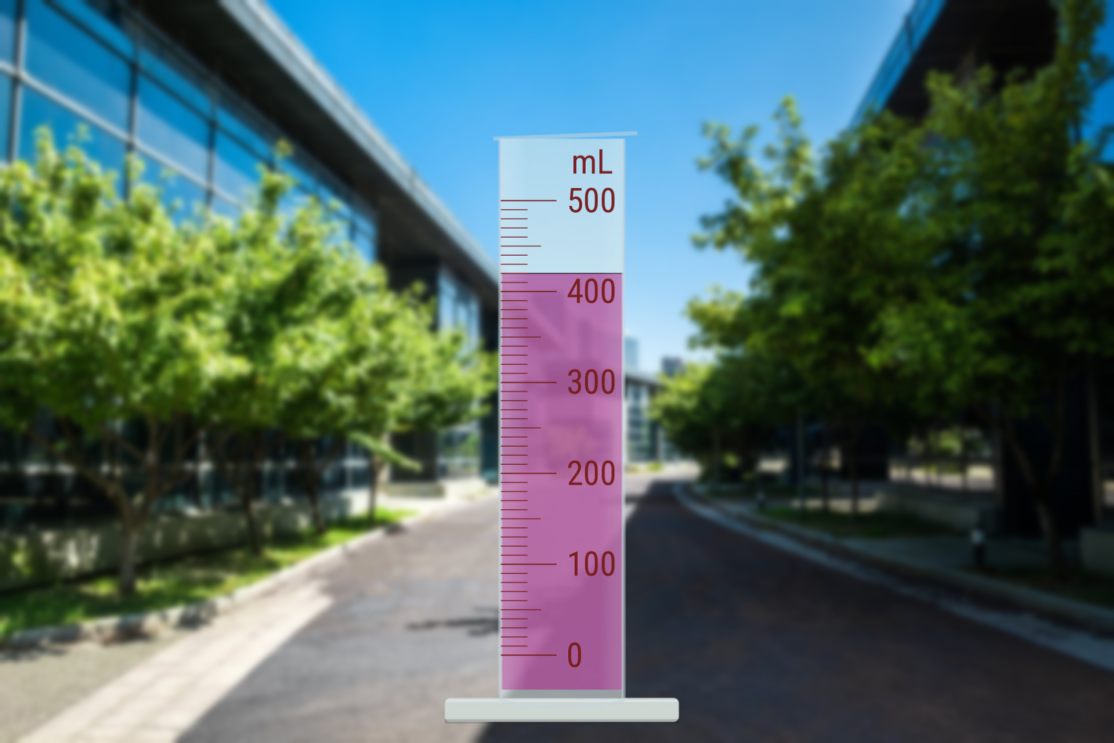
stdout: mL 420
